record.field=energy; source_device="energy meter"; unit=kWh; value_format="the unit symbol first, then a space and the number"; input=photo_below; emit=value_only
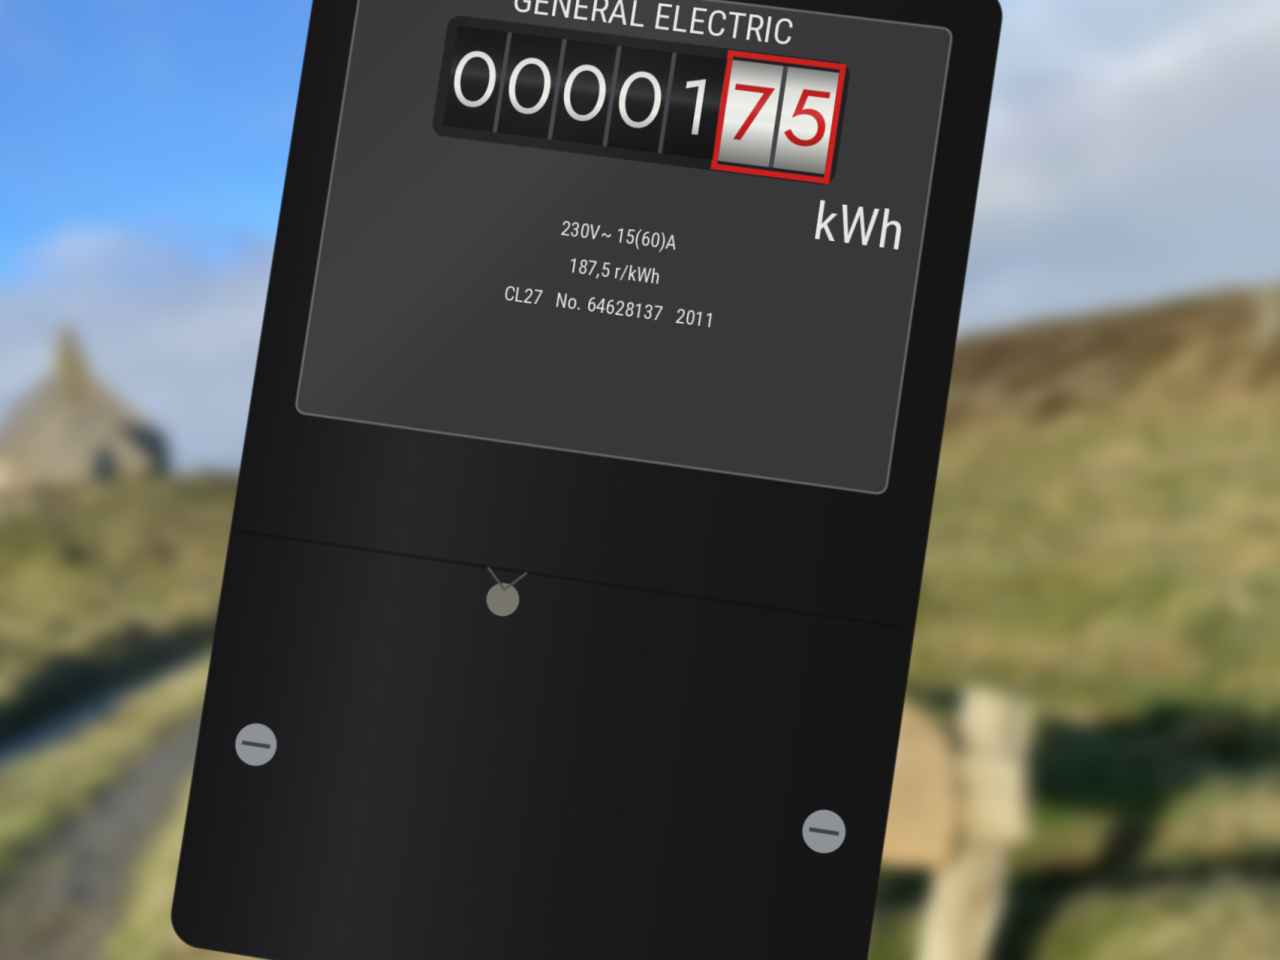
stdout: kWh 1.75
